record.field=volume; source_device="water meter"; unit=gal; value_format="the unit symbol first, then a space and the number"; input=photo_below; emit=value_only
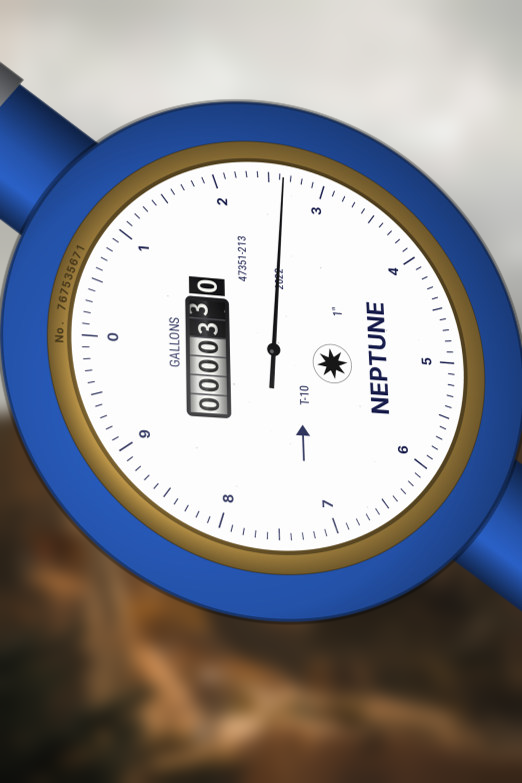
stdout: gal 332.6
